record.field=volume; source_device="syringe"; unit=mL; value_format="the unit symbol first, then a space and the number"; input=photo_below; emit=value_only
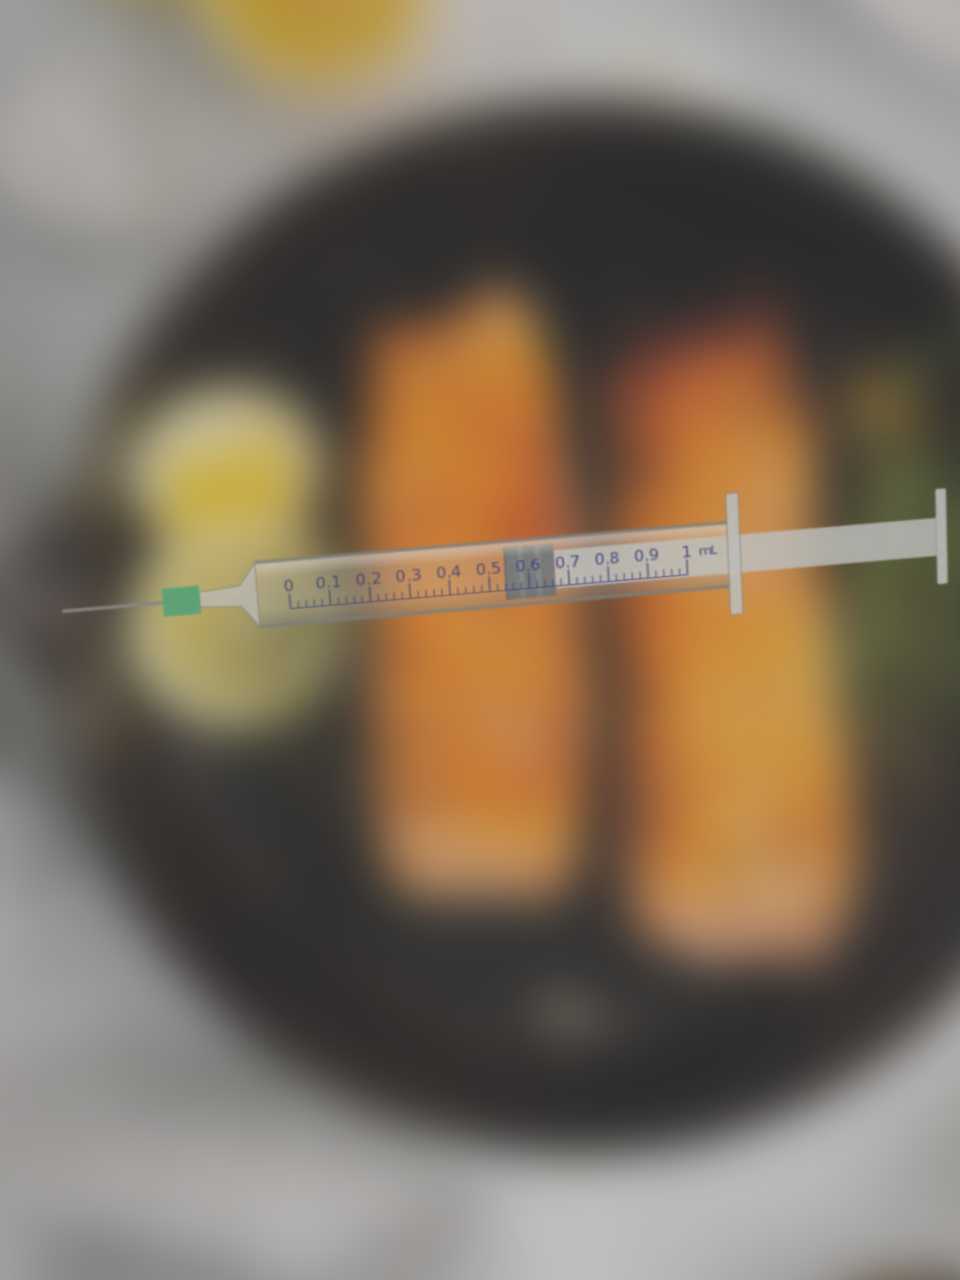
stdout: mL 0.54
